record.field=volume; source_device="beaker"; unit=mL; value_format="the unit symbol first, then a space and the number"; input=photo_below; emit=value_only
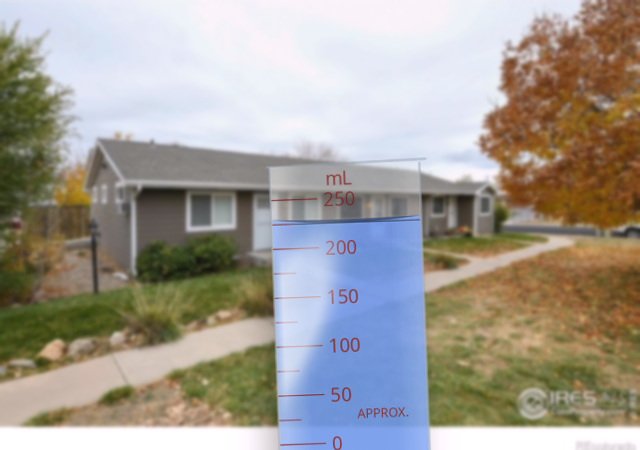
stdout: mL 225
